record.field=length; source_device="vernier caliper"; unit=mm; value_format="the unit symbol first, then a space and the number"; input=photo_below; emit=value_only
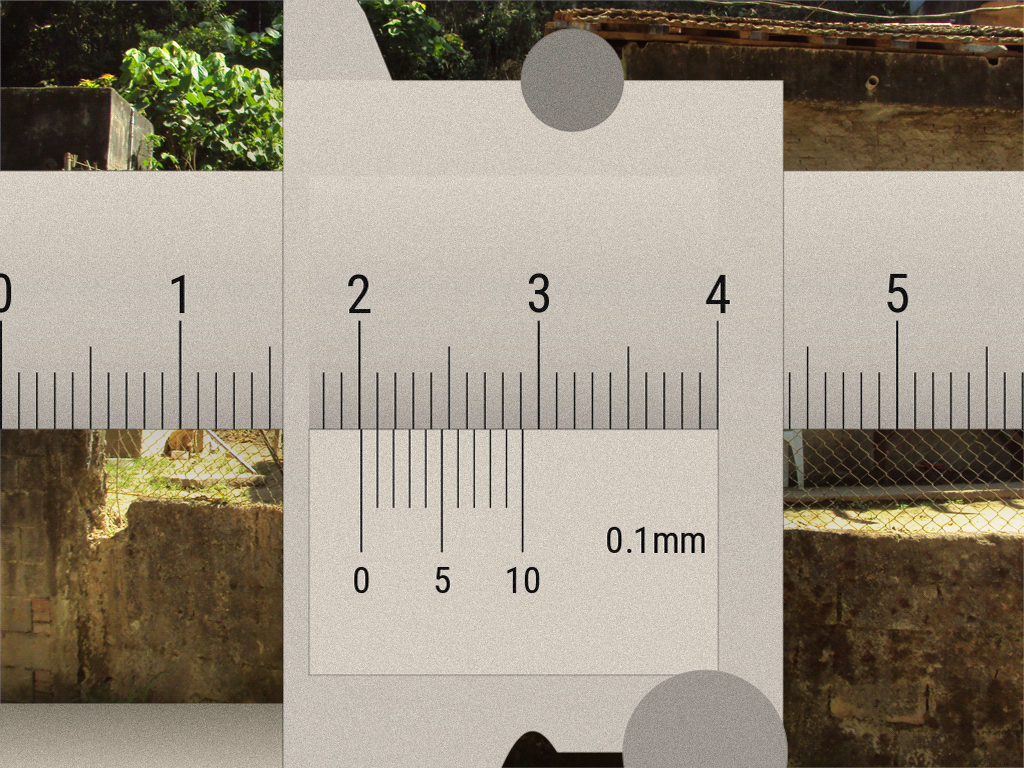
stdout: mm 20.1
